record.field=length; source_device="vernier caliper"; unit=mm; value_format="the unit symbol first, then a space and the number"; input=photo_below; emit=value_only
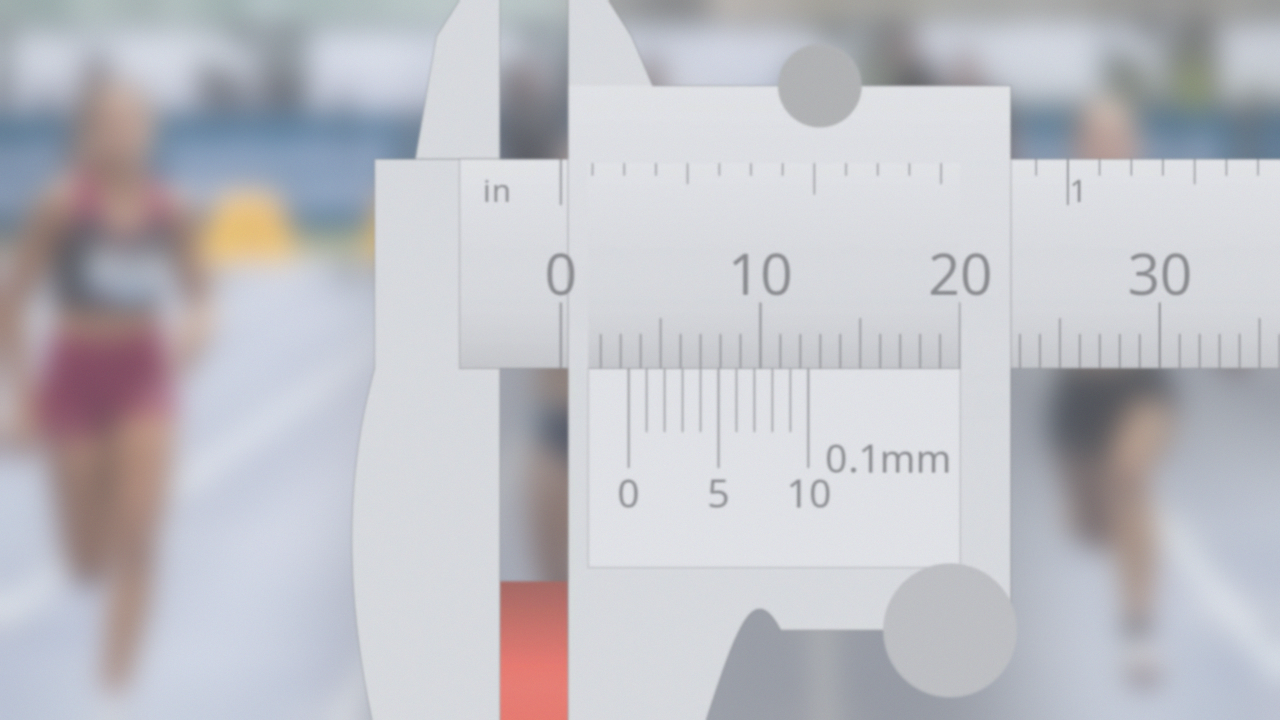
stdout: mm 3.4
